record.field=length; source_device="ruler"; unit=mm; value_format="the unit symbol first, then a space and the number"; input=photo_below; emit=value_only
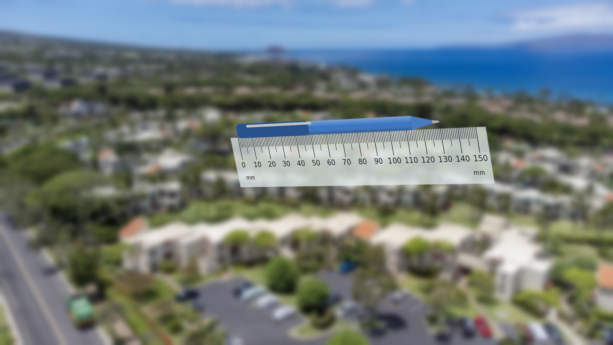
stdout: mm 130
